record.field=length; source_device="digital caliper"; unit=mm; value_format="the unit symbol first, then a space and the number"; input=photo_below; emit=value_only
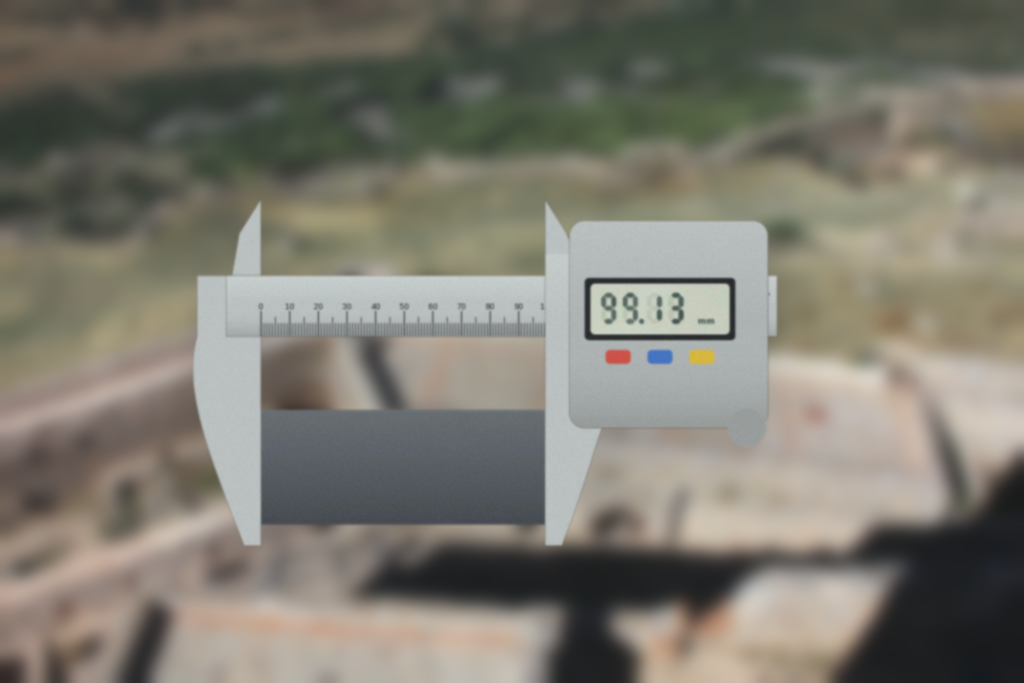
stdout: mm 99.13
